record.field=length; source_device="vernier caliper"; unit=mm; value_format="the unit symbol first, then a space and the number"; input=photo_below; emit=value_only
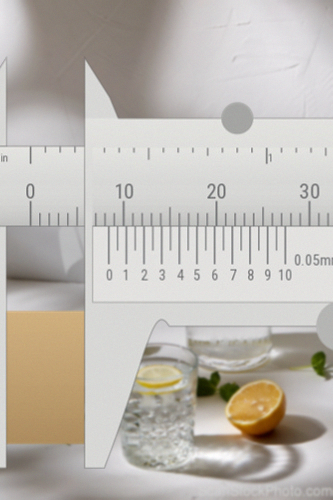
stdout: mm 8.4
